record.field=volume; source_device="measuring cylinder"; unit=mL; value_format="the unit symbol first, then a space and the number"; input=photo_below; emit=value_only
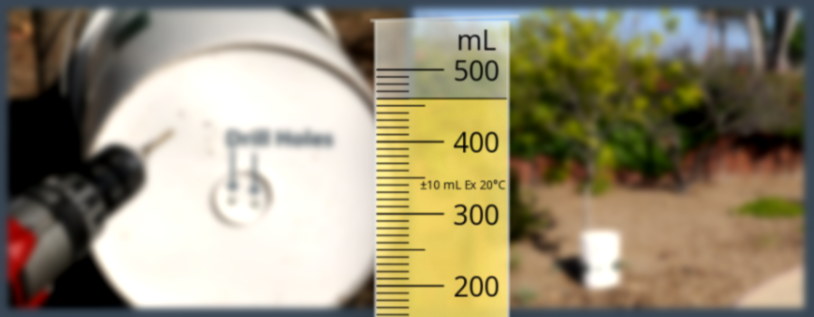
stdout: mL 460
